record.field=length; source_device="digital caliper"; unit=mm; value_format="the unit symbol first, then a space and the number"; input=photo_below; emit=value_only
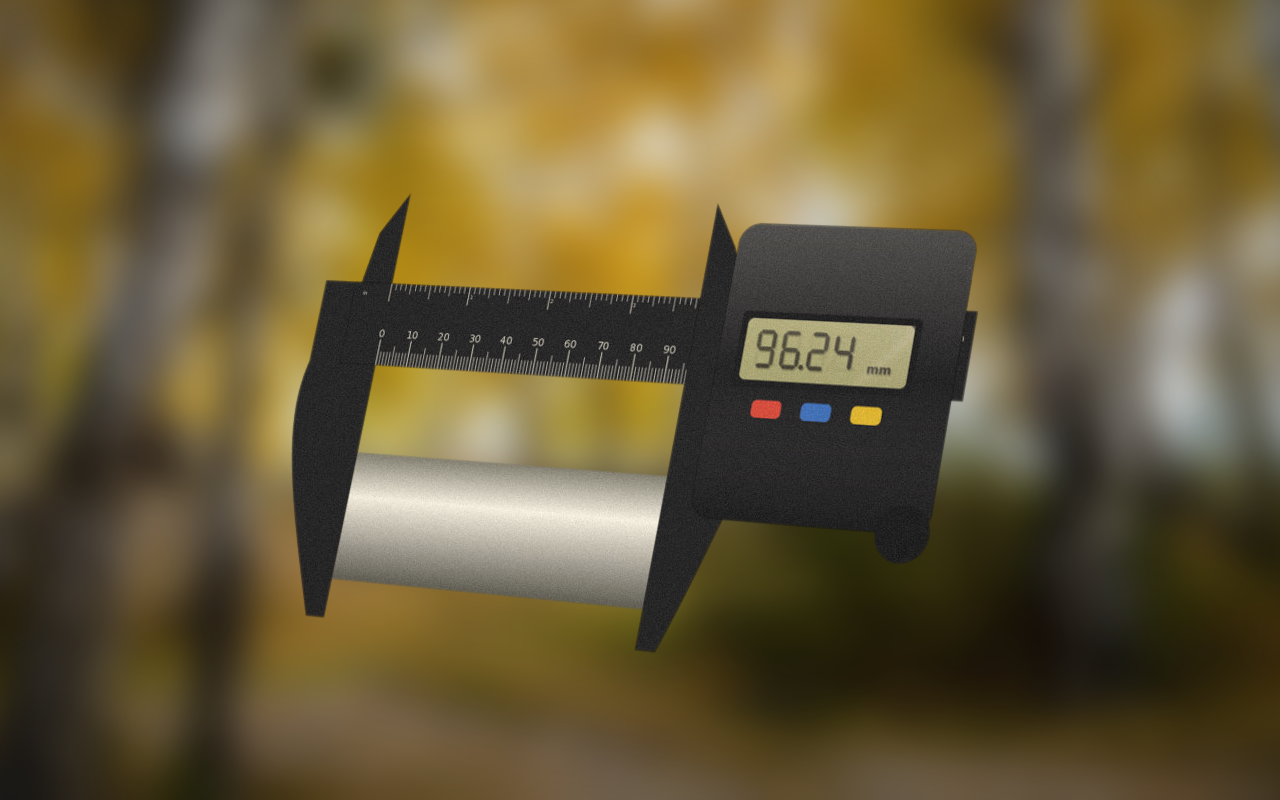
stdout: mm 96.24
